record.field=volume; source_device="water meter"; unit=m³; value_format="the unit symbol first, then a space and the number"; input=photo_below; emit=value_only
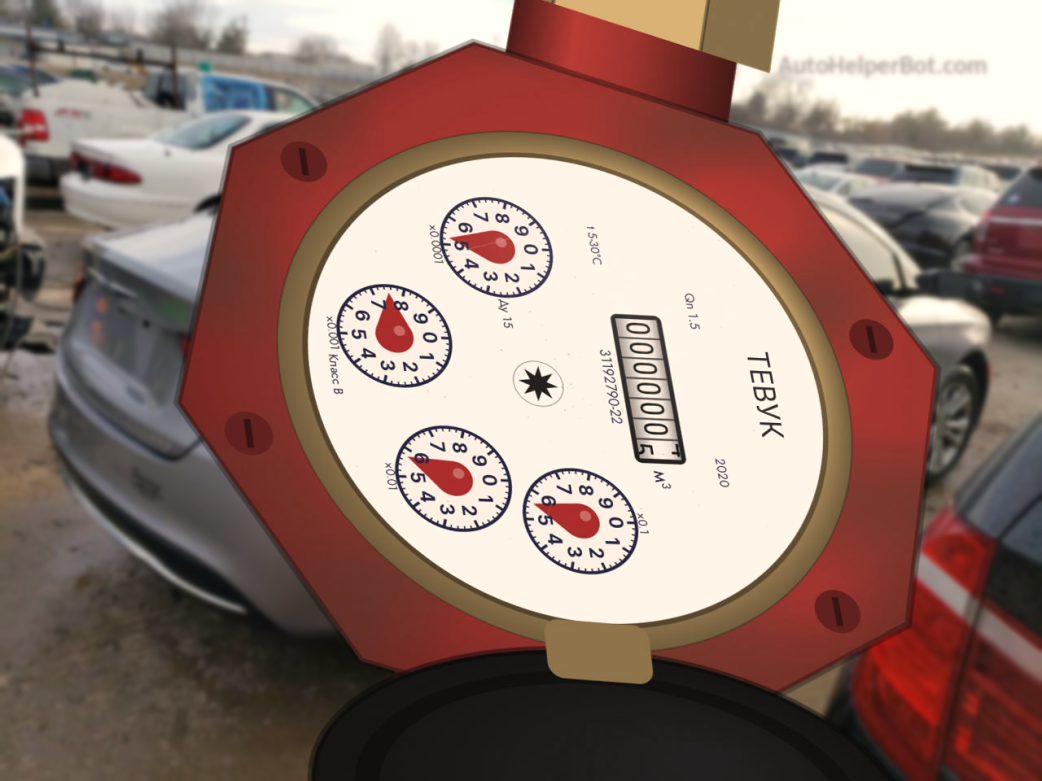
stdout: m³ 4.5575
